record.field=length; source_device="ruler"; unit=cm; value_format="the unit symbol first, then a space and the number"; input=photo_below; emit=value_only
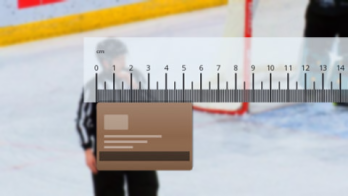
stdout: cm 5.5
